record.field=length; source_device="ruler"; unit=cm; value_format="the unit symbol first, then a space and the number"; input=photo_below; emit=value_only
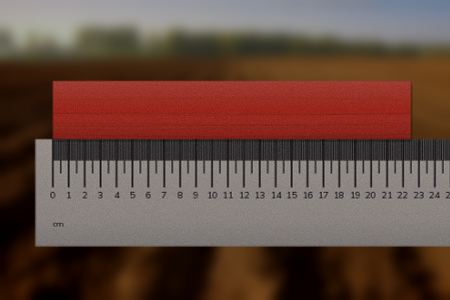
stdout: cm 22.5
